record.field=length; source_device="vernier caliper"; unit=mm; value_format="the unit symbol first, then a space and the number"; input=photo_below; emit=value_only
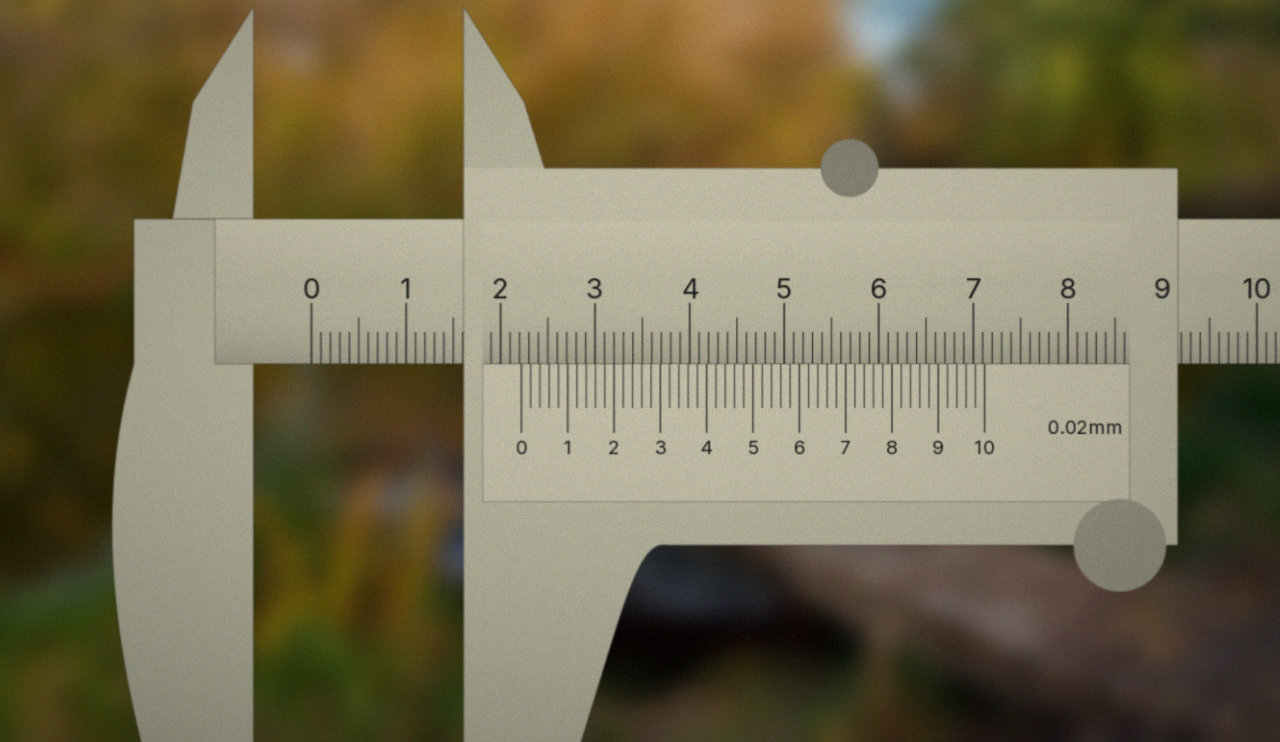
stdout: mm 22.2
